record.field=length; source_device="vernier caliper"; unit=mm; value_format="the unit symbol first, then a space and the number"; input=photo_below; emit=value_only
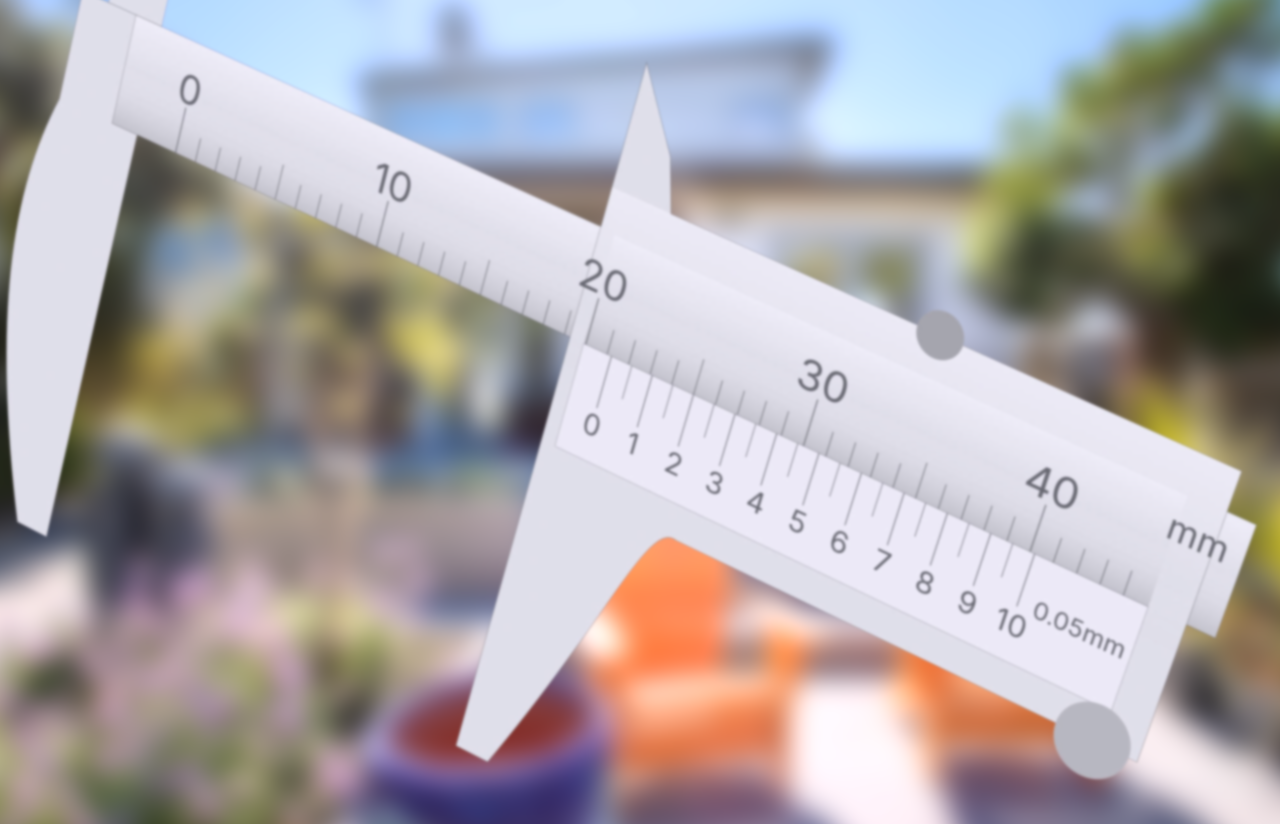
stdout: mm 21.2
